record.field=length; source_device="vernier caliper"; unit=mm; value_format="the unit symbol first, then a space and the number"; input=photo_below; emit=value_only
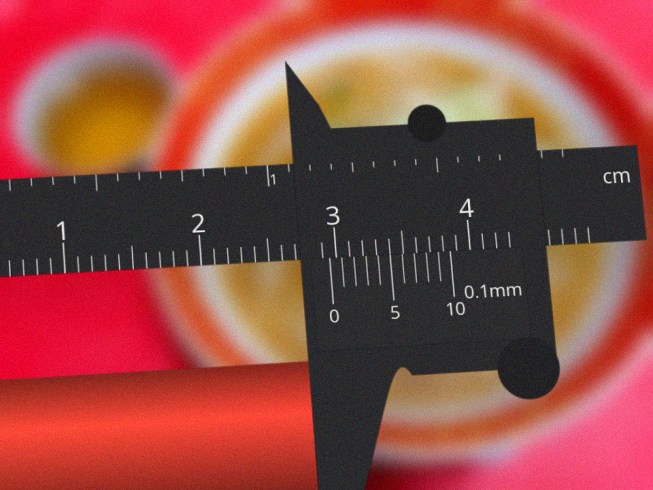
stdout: mm 29.5
